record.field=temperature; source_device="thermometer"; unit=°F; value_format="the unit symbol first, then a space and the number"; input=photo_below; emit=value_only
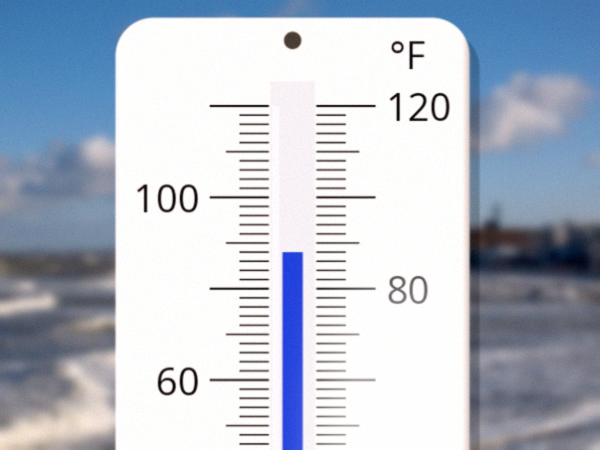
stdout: °F 88
